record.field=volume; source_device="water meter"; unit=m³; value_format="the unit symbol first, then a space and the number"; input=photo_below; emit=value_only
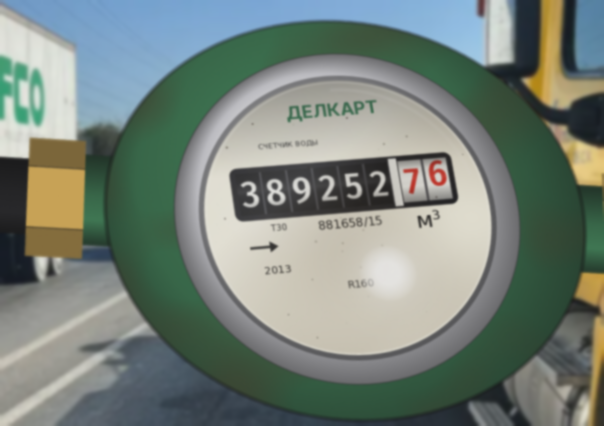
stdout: m³ 389252.76
